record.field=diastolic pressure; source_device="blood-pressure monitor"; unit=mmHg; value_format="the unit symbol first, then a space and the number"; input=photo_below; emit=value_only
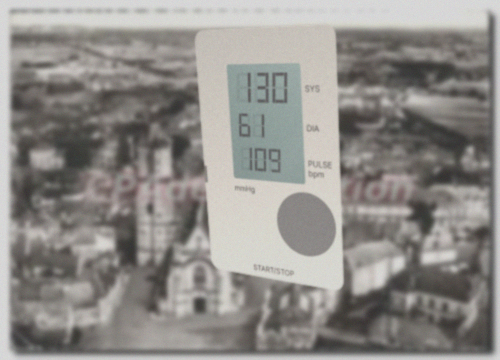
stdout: mmHg 61
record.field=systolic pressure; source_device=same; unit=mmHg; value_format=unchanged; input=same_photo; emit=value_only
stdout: mmHg 130
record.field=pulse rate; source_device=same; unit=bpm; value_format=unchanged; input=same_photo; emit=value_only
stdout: bpm 109
